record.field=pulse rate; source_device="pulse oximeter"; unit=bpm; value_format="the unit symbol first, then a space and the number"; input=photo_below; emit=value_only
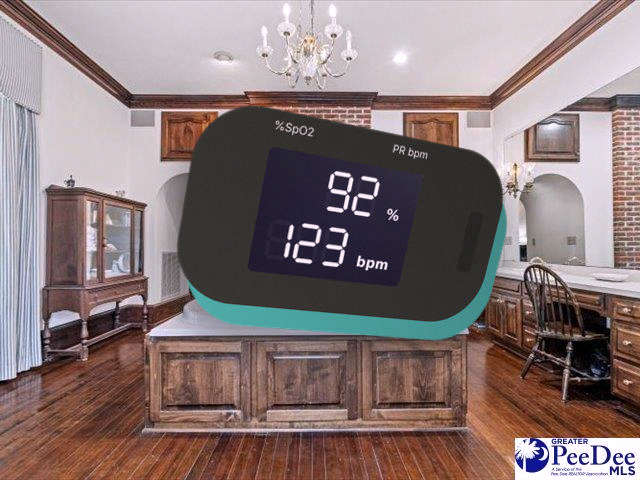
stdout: bpm 123
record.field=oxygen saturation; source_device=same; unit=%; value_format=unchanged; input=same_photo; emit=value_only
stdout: % 92
